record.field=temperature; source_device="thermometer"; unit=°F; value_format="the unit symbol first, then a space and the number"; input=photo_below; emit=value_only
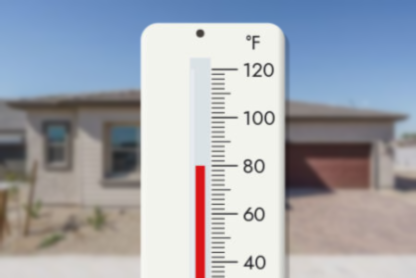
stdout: °F 80
